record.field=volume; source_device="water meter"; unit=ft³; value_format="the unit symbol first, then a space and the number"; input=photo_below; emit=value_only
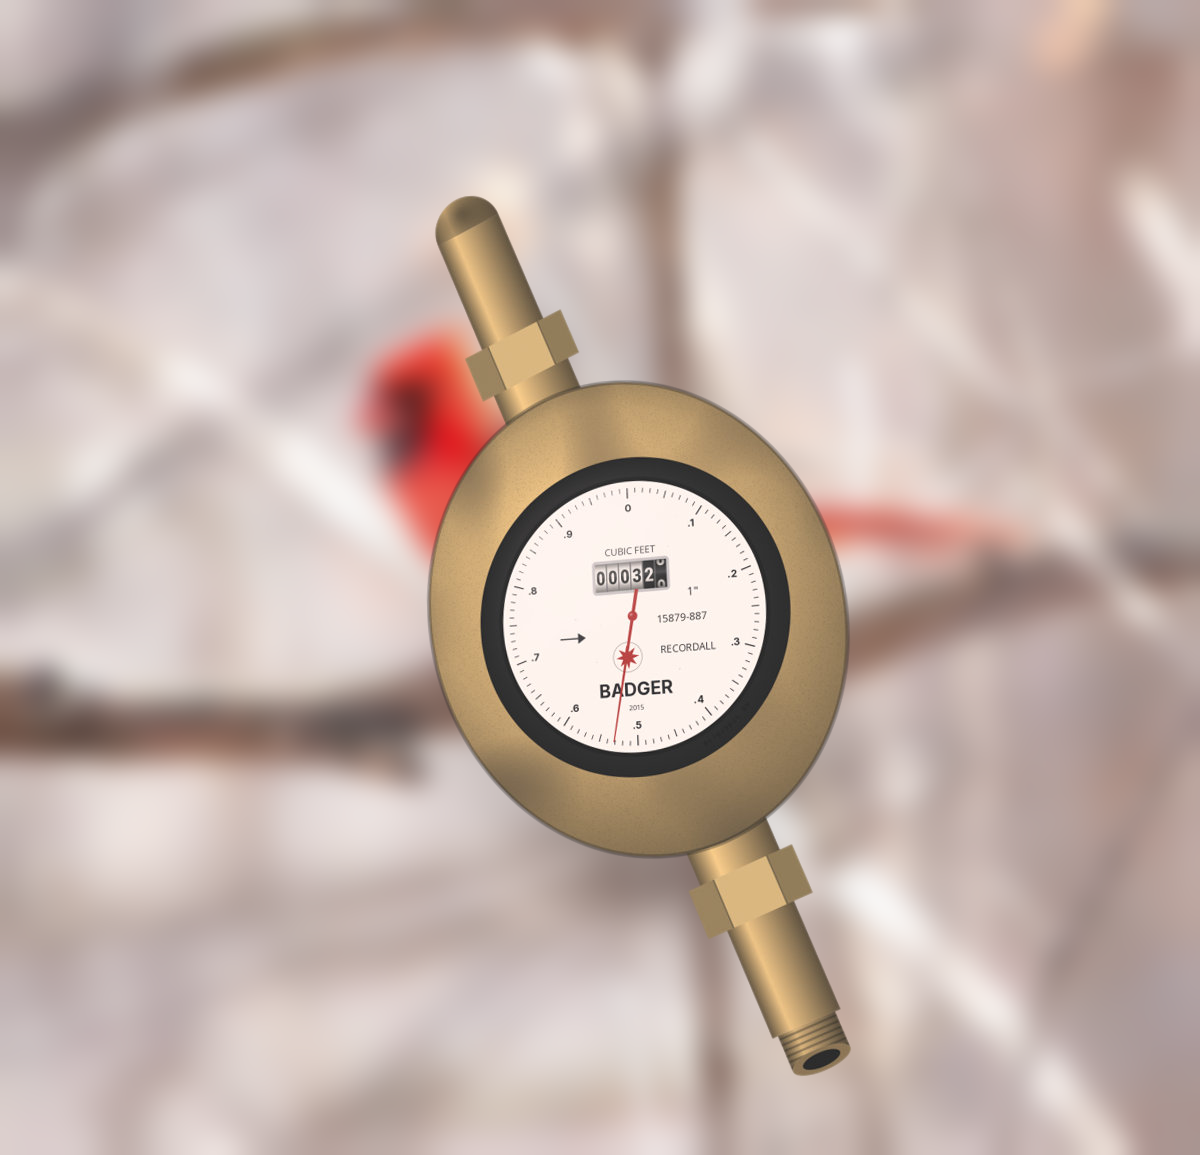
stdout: ft³ 328.53
